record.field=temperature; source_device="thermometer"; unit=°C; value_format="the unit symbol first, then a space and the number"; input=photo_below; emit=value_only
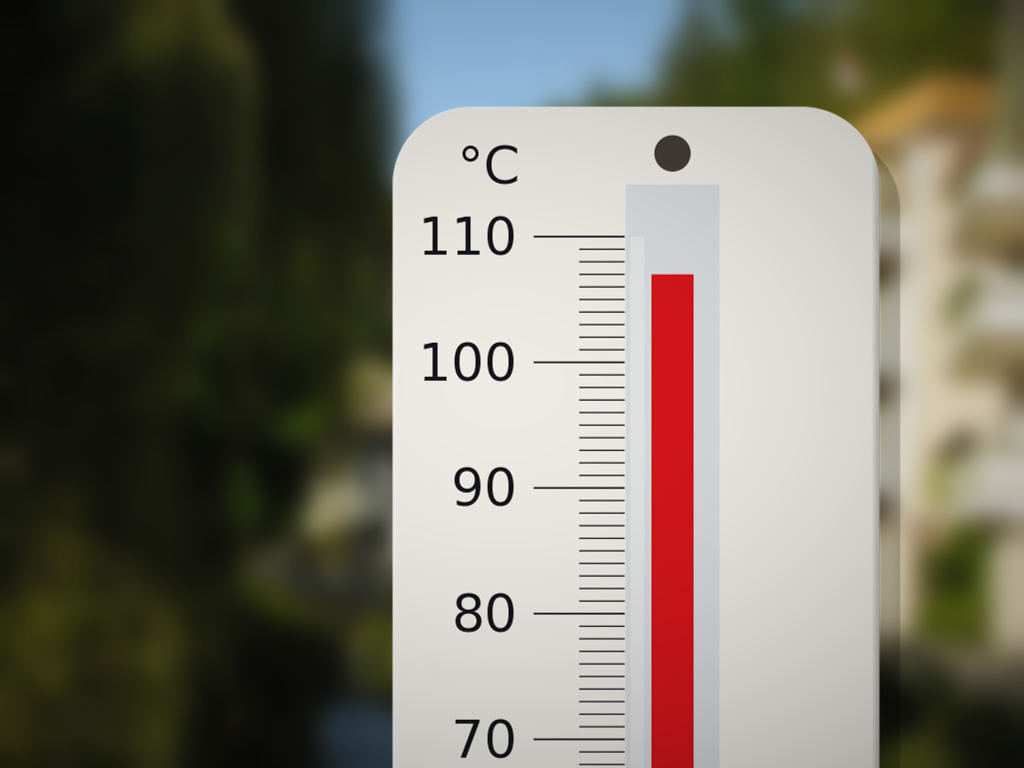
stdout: °C 107
